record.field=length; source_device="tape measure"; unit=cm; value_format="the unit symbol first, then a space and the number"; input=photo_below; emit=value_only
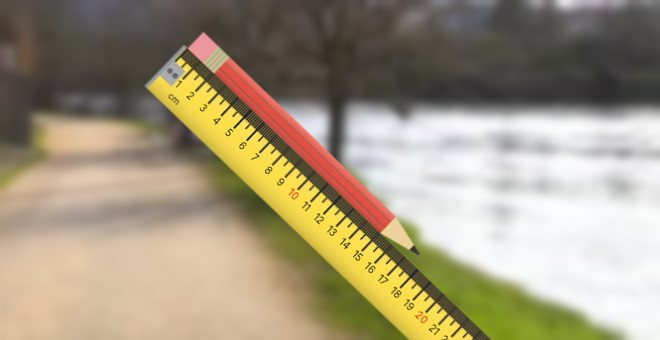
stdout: cm 17.5
